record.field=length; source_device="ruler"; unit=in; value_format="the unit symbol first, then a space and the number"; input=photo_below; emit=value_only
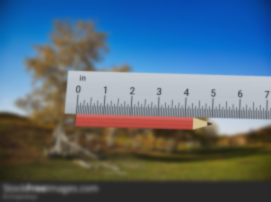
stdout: in 5
